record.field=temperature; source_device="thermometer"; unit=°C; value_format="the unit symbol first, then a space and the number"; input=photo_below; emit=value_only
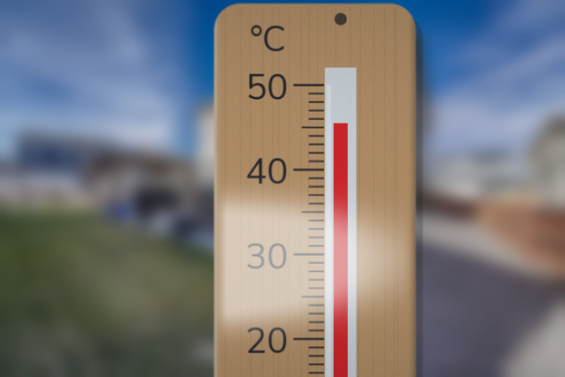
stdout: °C 45.5
